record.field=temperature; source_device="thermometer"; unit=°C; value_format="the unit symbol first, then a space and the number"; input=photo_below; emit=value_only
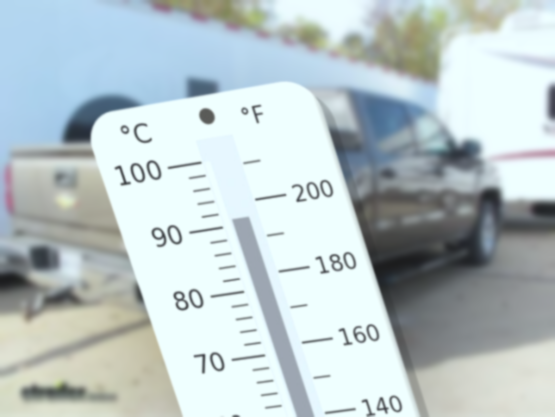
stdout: °C 91
